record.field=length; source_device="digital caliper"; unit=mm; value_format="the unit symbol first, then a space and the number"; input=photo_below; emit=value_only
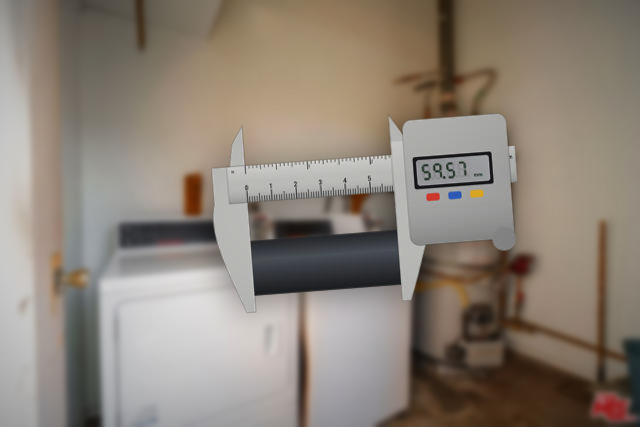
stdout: mm 59.57
